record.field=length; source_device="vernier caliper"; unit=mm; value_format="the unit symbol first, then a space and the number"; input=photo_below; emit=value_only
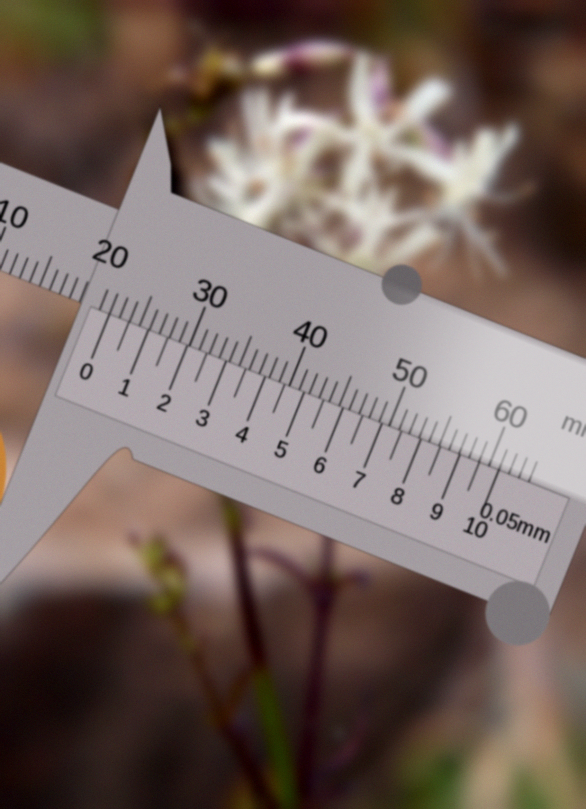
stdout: mm 22.0
